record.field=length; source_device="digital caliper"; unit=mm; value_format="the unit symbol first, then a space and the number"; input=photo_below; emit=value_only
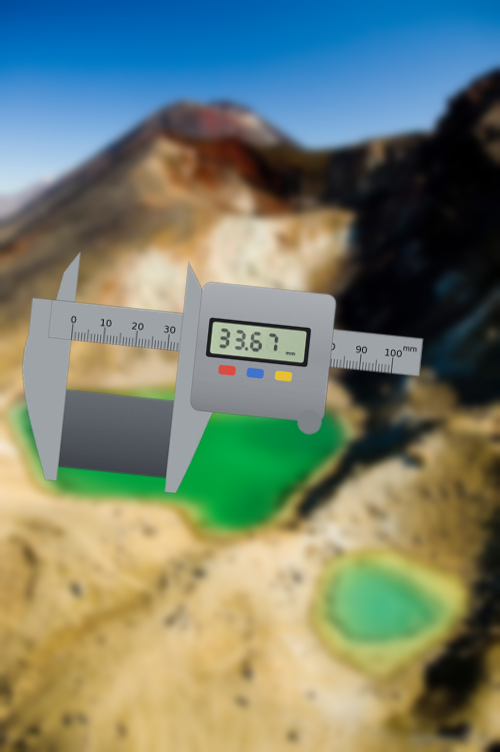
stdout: mm 33.67
